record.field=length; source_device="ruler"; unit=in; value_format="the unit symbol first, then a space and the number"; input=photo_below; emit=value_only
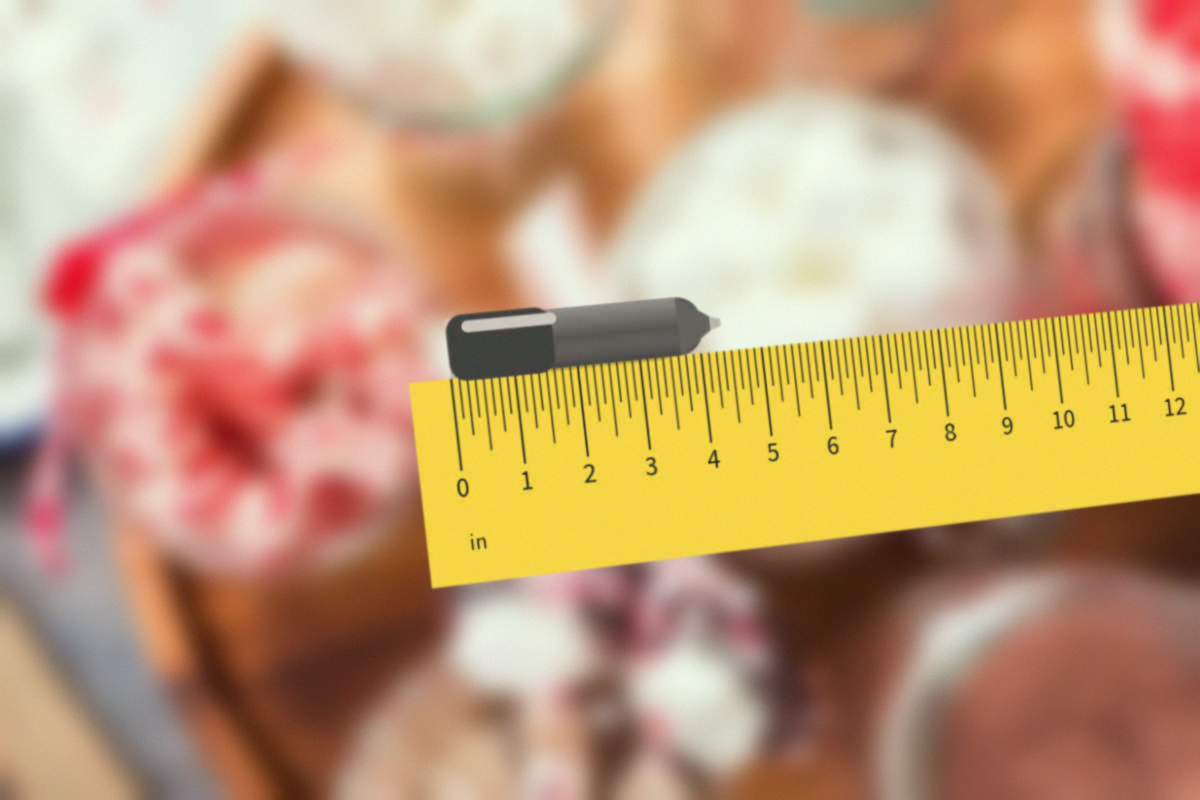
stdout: in 4.375
